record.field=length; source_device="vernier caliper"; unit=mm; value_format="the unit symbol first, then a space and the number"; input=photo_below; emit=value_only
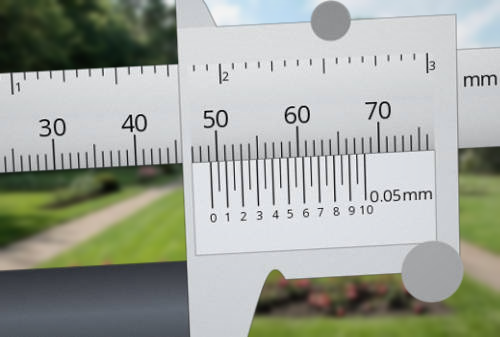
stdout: mm 49.2
